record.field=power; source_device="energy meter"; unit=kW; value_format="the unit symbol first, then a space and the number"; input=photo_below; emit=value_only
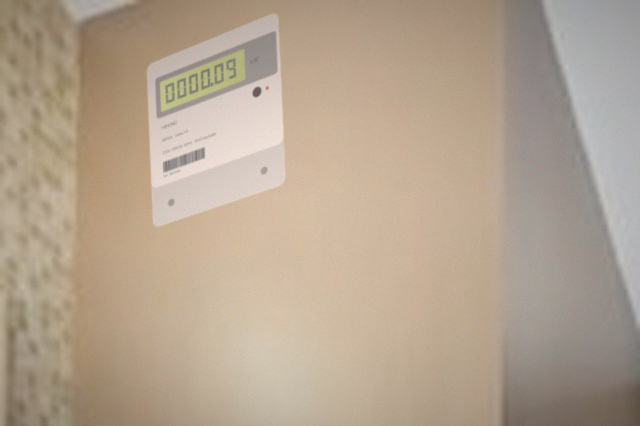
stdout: kW 0.09
